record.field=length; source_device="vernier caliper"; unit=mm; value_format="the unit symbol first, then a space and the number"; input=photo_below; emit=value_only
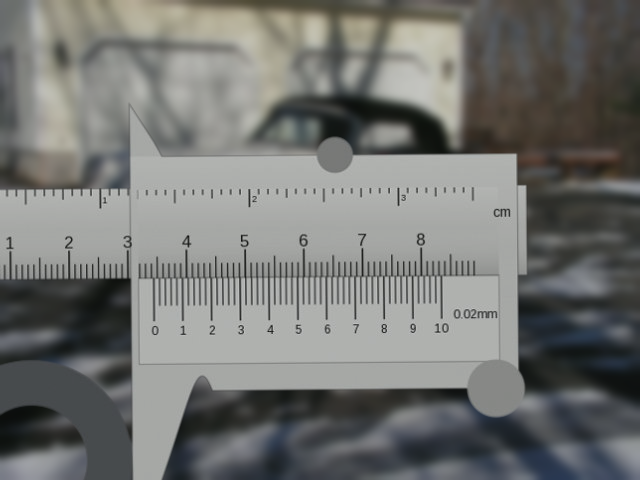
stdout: mm 34.4
